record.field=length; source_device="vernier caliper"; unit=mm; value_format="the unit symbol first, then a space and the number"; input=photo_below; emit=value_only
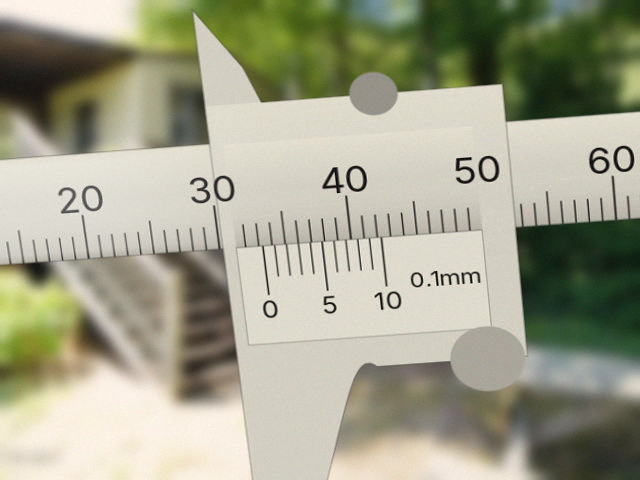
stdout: mm 33.3
